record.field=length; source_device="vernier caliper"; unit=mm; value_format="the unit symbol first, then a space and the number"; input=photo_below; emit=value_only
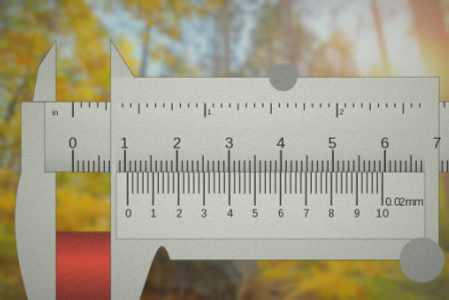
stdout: mm 10.5
